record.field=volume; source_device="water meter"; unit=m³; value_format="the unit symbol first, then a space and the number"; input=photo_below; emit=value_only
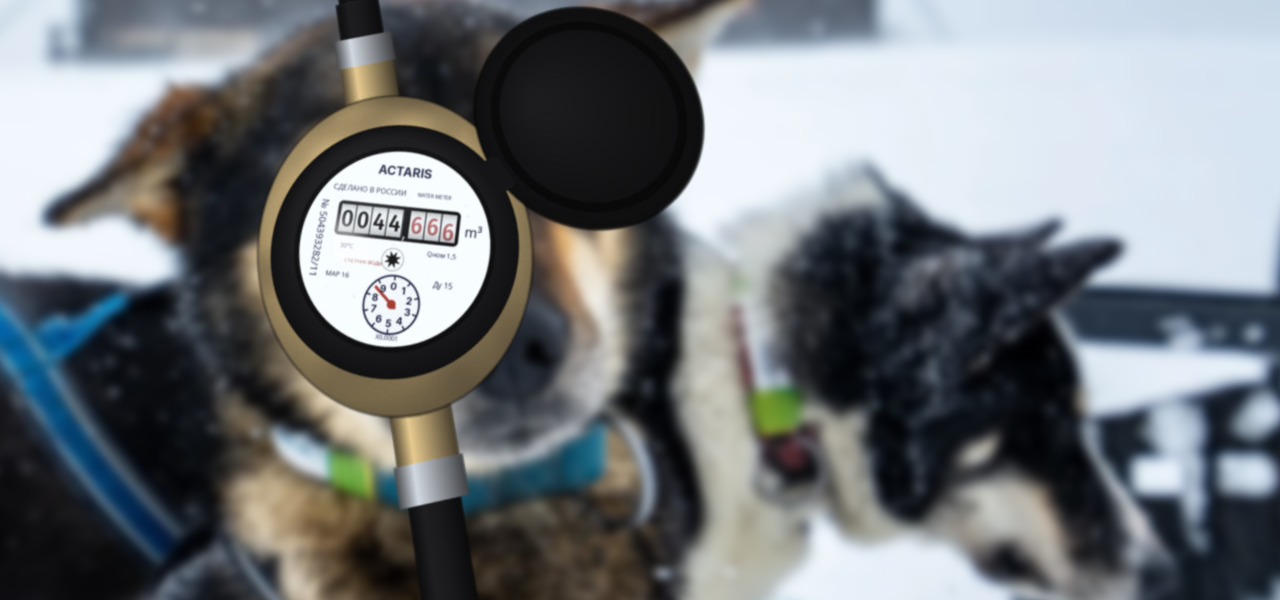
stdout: m³ 44.6658
